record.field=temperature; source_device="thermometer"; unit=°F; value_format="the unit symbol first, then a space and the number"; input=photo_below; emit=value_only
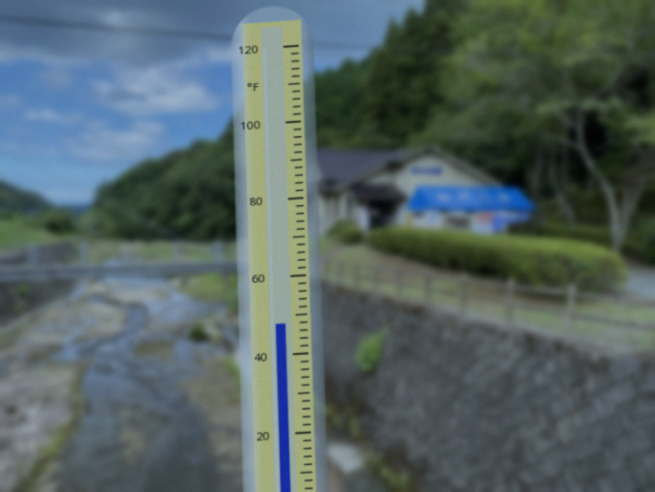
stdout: °F 48
